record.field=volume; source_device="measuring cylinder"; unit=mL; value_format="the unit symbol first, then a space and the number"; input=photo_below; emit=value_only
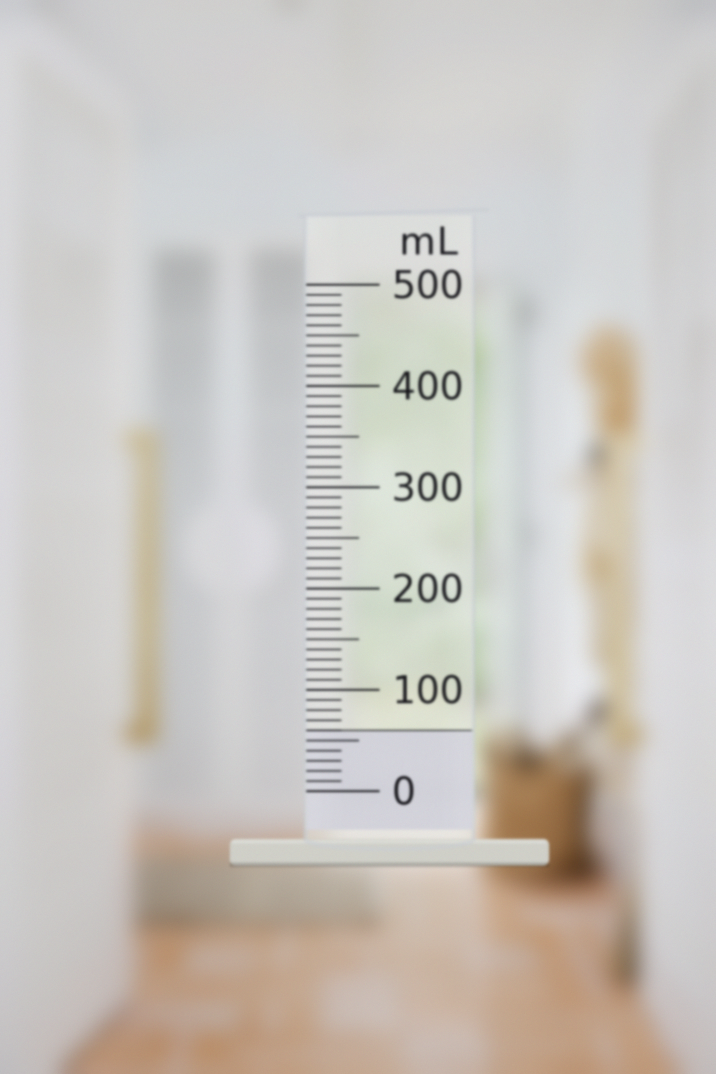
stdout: mL 60
